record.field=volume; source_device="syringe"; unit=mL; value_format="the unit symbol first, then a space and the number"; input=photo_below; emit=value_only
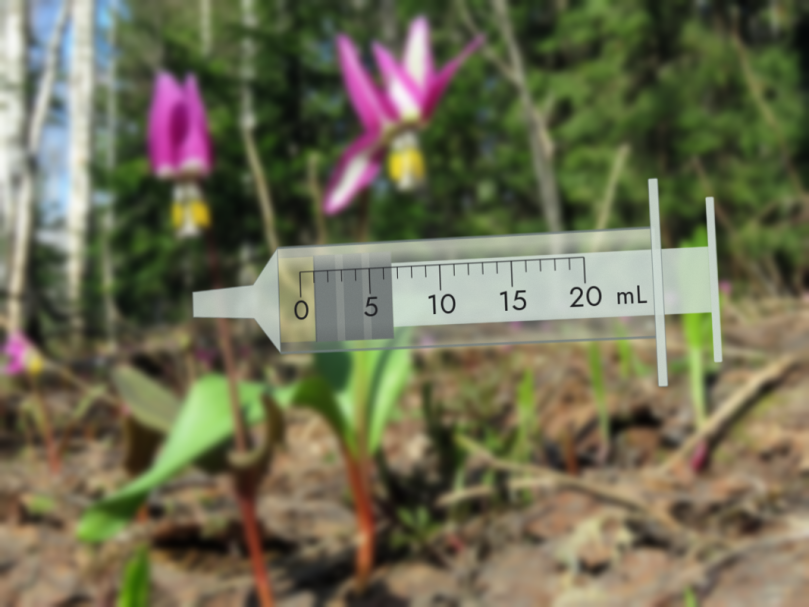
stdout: mL 1
